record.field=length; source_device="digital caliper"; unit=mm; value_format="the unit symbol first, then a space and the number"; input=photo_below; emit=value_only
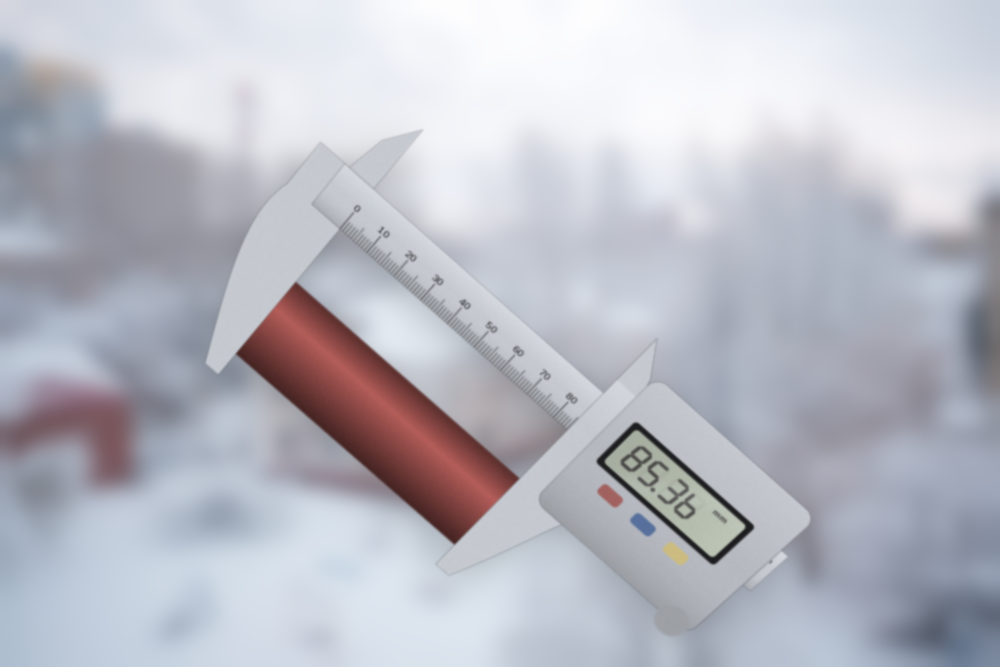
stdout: mm 85.36
